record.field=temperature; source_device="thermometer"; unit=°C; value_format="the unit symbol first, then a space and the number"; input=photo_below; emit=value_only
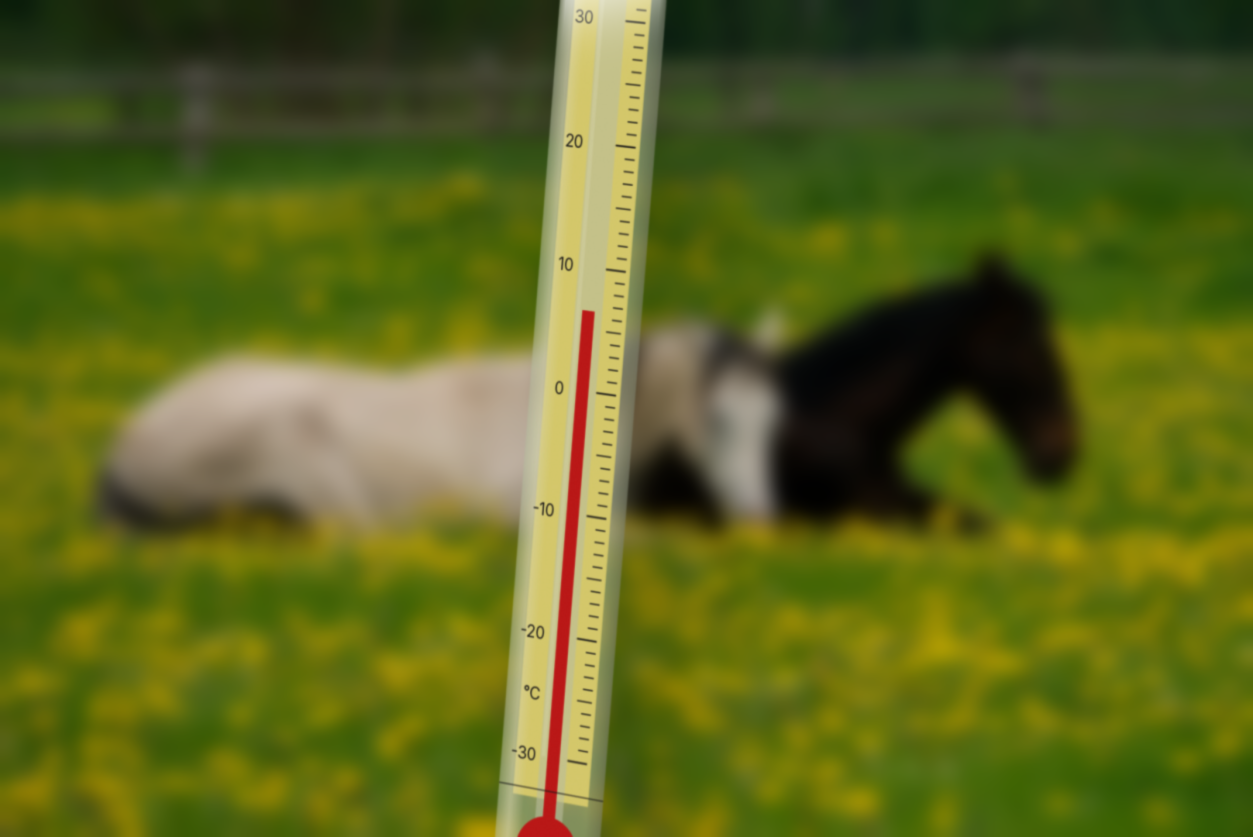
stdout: °C 6.5
